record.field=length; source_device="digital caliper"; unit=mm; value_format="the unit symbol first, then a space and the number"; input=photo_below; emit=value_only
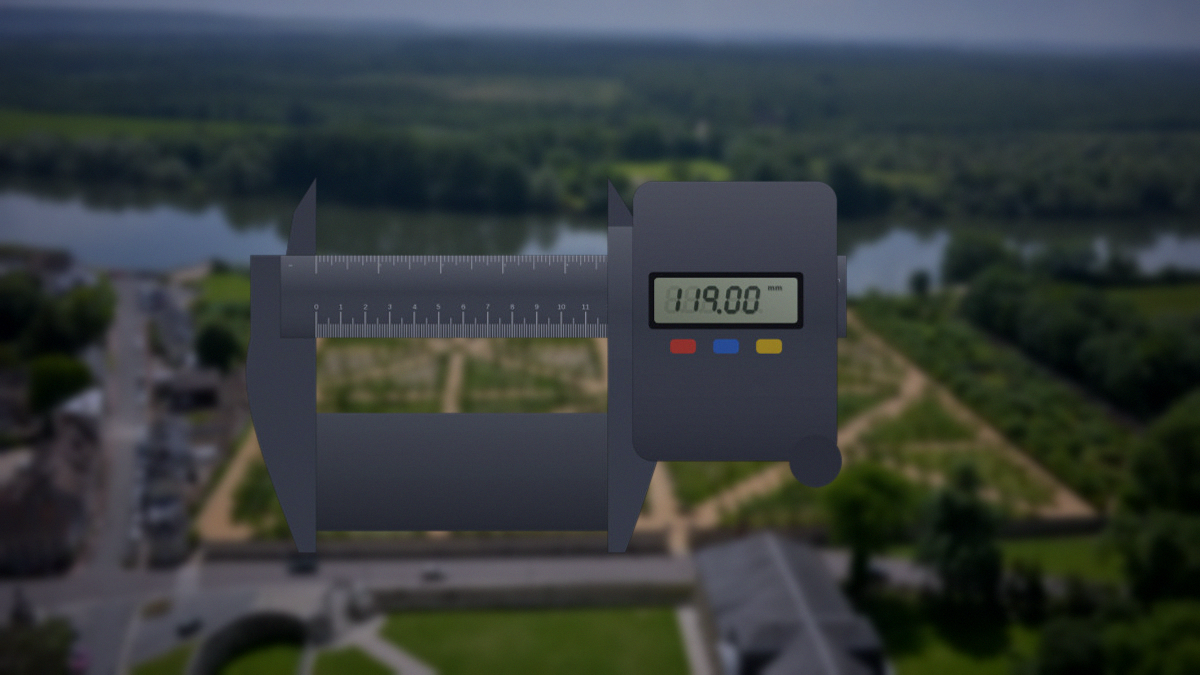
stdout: mm 119.00
